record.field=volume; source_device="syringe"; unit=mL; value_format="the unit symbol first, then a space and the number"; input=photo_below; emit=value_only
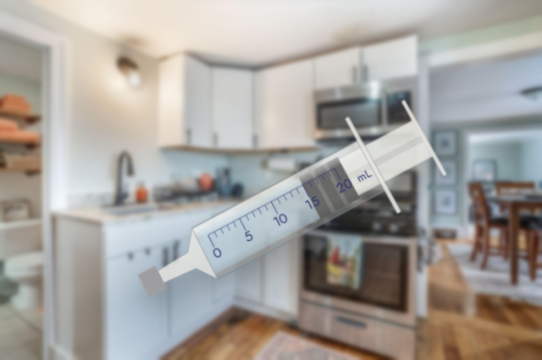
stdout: mL 15
